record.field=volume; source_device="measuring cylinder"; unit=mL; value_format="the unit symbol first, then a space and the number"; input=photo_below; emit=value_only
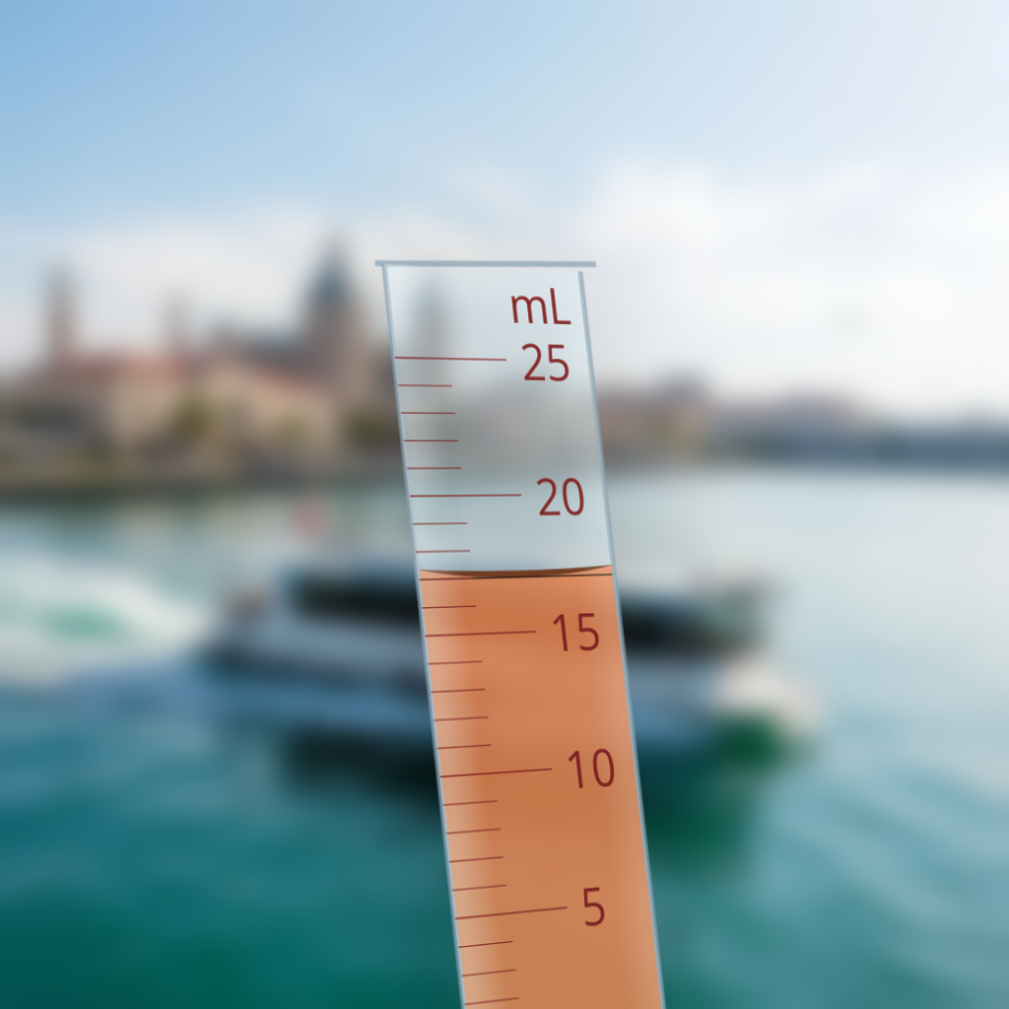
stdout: mL 17
